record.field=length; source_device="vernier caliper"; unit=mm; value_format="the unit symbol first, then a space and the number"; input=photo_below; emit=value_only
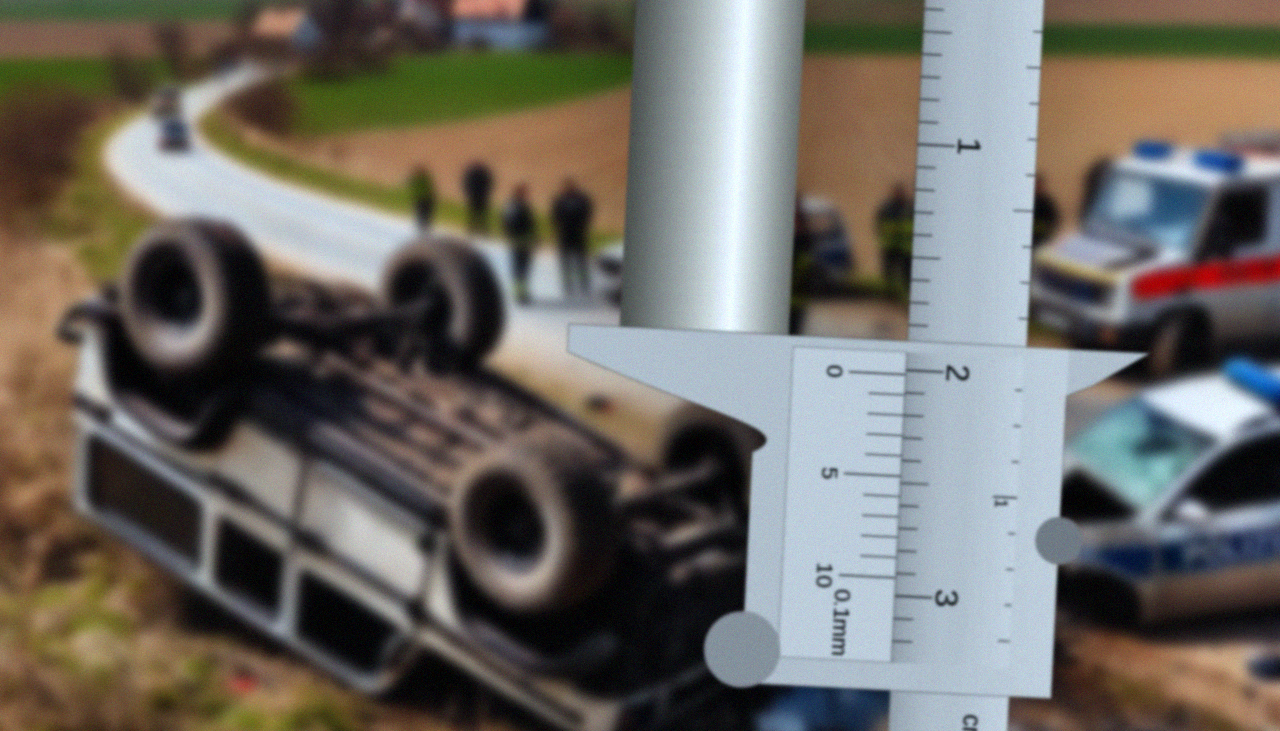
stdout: mm 20.2
